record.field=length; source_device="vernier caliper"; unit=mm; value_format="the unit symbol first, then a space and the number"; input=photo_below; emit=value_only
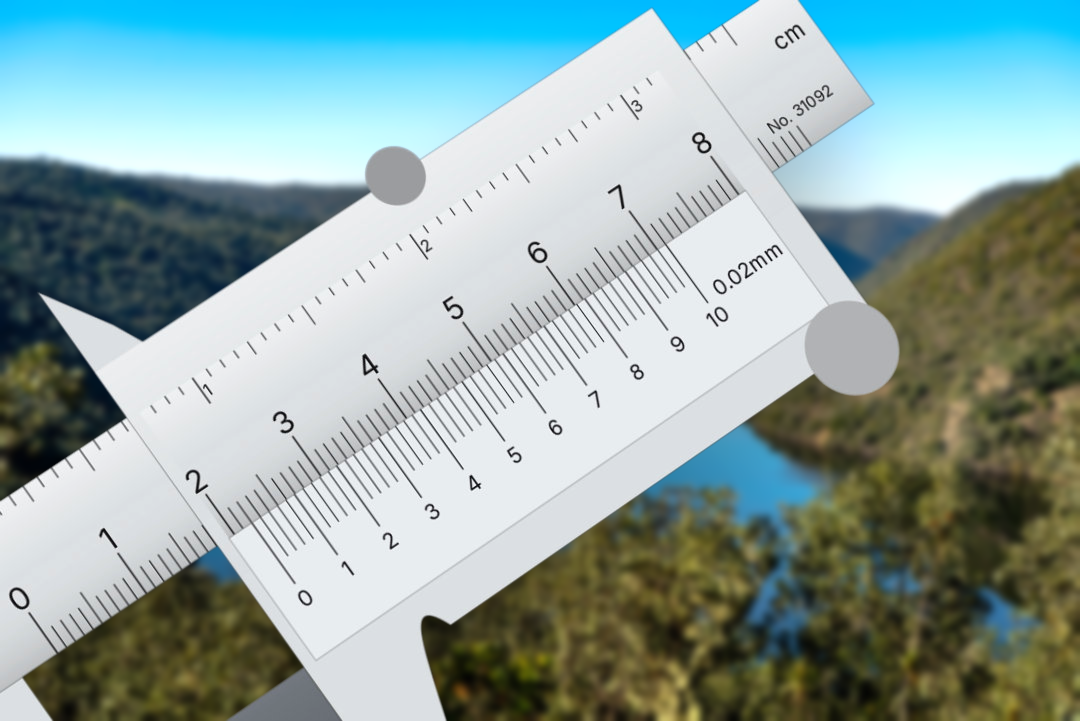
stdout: mm 22.0
